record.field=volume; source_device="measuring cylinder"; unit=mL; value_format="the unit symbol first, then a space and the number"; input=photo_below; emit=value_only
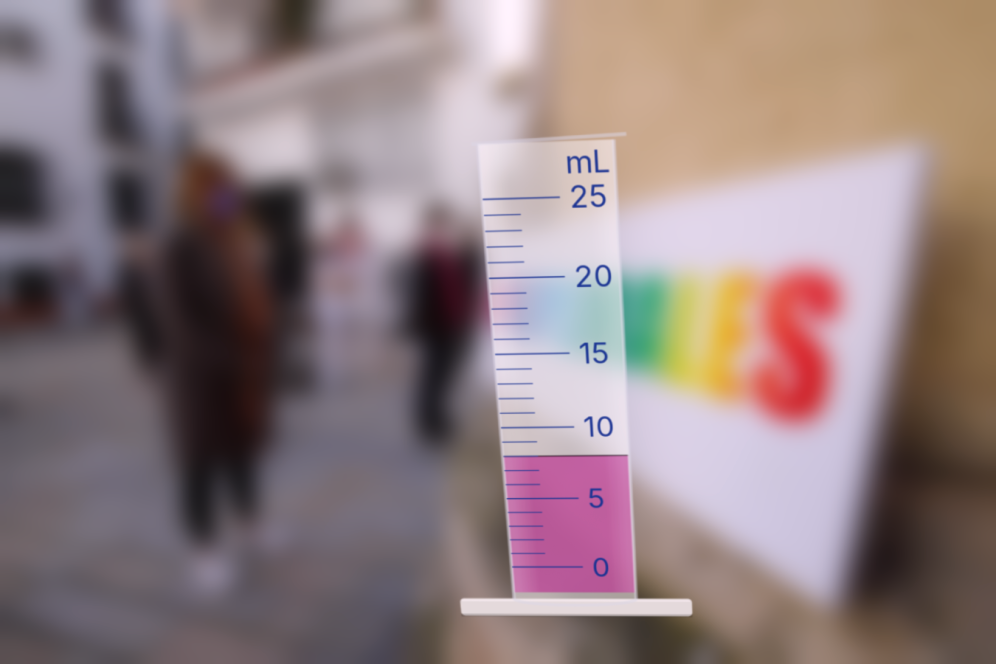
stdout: mL 8
